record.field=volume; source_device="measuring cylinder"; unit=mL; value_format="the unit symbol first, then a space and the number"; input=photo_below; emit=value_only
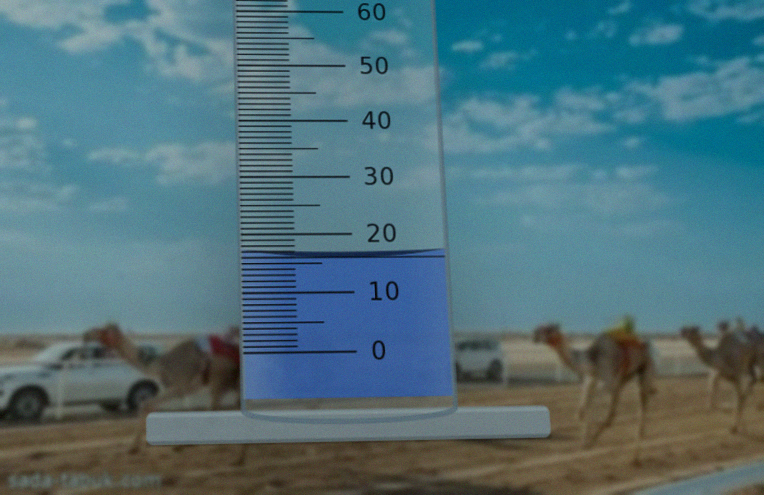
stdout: mL 16
